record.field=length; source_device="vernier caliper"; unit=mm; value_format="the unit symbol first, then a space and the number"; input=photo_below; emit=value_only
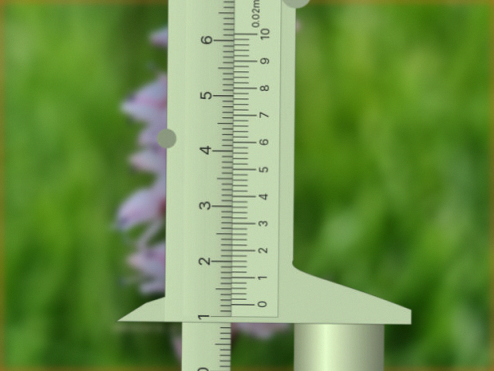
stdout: mm 12.2
